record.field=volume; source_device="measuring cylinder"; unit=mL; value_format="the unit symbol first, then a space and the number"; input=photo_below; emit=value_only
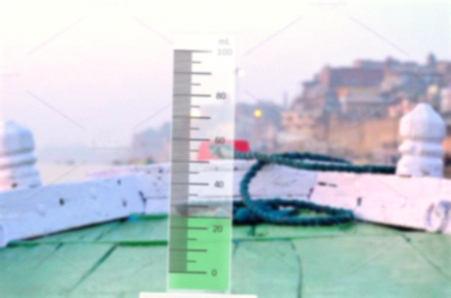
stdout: mL 25
